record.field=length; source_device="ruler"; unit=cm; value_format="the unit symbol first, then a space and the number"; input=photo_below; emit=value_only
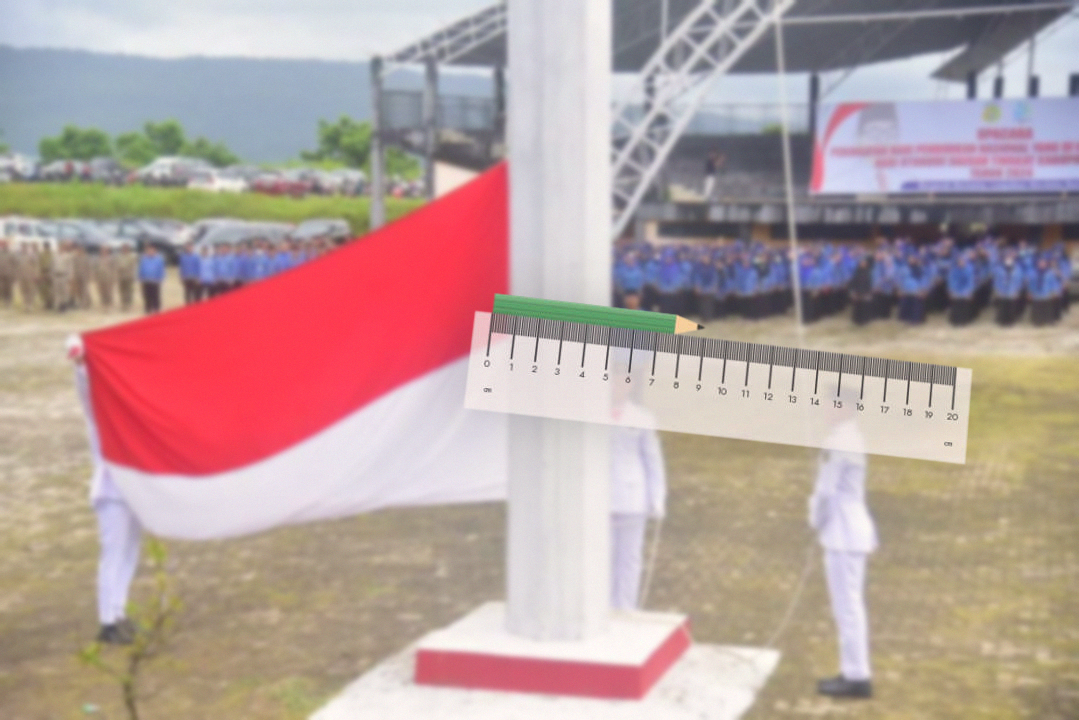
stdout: cm 9
